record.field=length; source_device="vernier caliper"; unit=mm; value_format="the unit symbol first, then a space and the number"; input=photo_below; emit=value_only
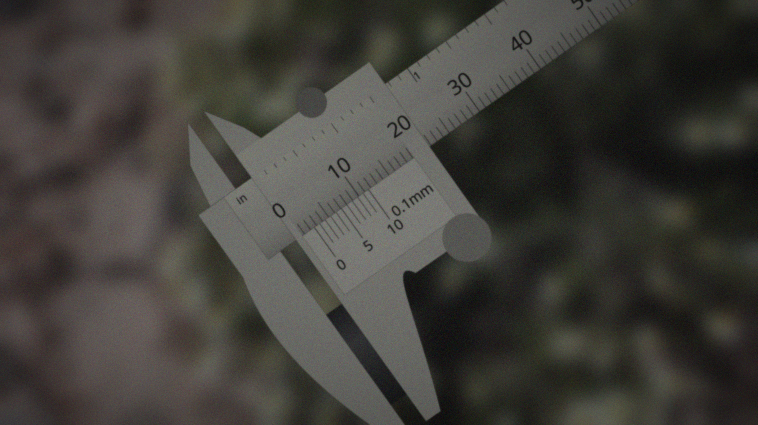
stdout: mm 2.6
